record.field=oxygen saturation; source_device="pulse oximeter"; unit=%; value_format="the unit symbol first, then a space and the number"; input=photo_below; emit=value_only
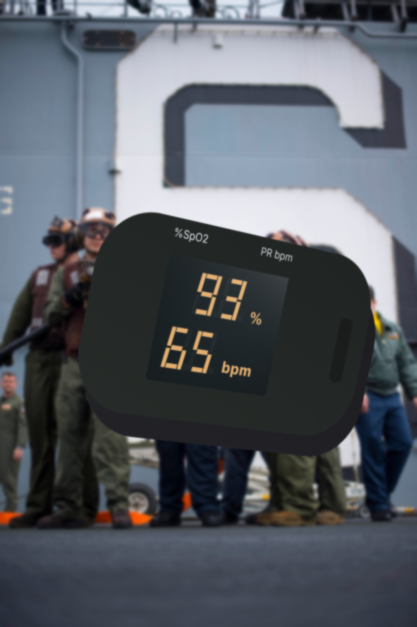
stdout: % 93
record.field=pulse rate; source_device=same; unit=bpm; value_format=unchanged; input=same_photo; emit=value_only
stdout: bpm 65
